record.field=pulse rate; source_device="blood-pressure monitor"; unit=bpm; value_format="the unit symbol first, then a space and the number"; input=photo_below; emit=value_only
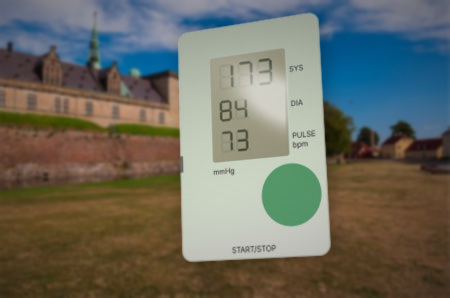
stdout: bpm 73
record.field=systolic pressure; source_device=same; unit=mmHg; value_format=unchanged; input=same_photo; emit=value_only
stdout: mmHg 173
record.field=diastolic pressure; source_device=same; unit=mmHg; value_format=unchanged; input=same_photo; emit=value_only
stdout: mmHg 84
